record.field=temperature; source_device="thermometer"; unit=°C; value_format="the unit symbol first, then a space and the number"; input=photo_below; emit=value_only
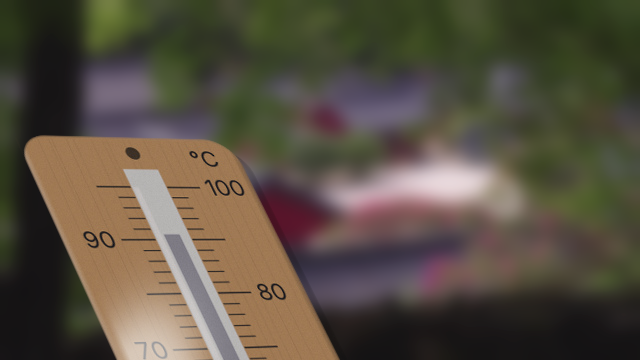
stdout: °C 91
